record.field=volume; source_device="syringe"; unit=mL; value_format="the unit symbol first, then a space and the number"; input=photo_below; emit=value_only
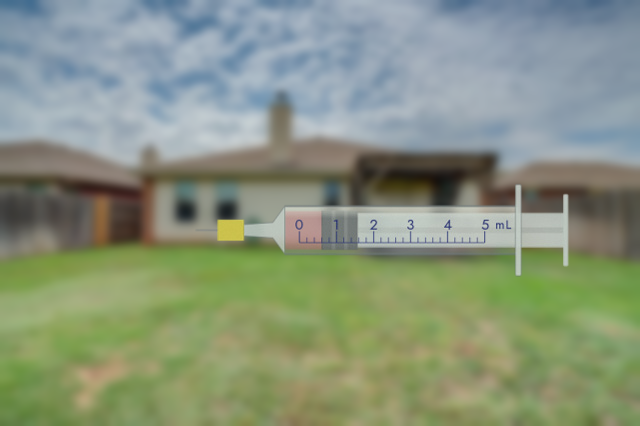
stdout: mL 0.6
